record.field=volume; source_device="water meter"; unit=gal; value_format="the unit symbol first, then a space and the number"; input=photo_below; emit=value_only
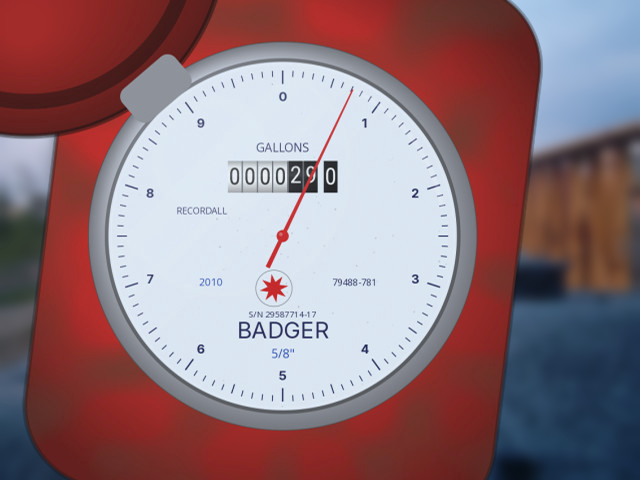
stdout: gal 290.7
